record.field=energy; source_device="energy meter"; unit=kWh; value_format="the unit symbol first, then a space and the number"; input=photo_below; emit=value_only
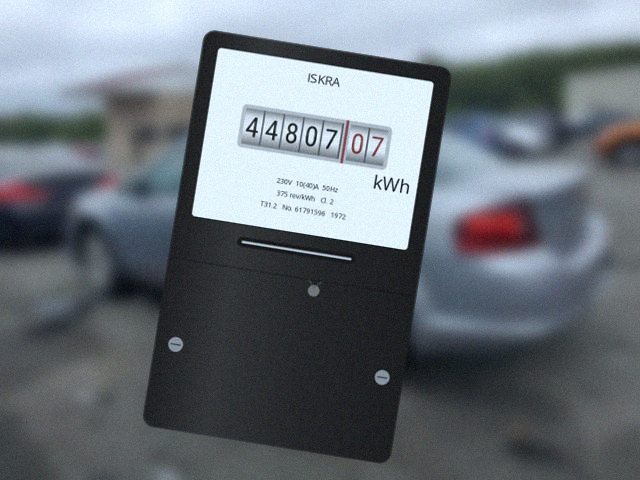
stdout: kWh 44807.07
